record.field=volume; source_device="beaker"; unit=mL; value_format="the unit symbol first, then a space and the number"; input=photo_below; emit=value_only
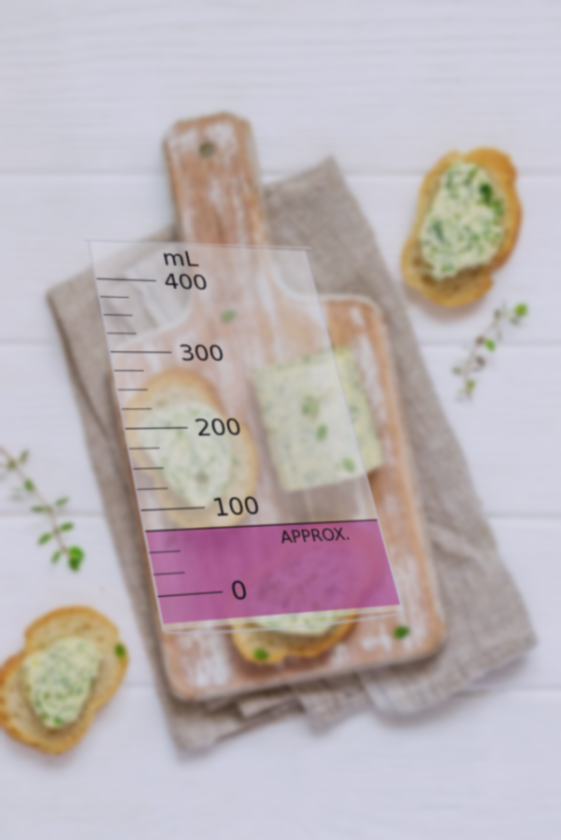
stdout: mL 75
